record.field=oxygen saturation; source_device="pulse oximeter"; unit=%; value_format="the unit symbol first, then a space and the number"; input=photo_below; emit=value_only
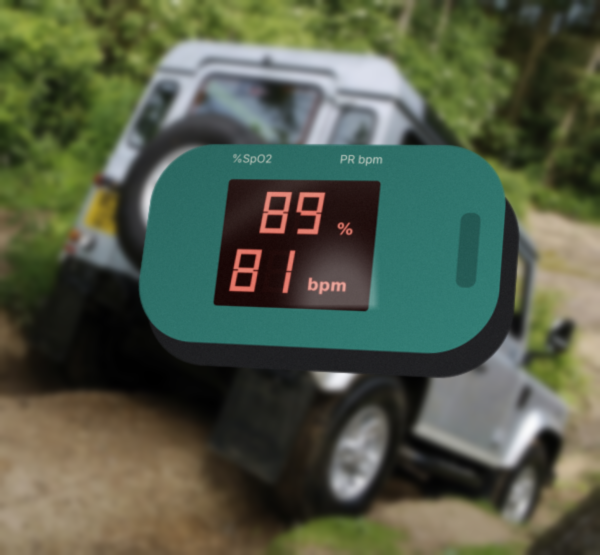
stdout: % 89
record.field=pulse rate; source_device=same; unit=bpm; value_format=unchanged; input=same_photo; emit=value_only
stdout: bpm 81
